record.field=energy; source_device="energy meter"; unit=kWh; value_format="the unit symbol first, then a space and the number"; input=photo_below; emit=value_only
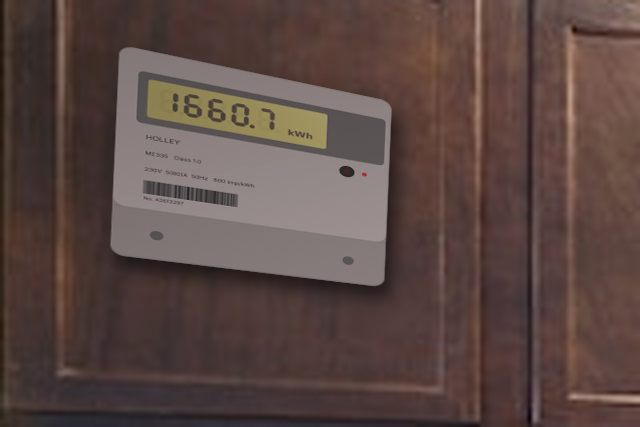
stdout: kWh 1660.7
